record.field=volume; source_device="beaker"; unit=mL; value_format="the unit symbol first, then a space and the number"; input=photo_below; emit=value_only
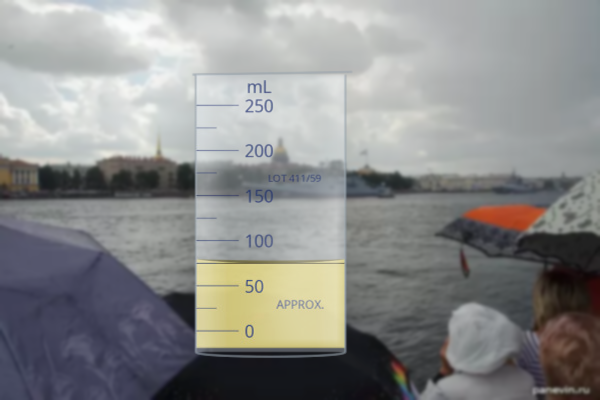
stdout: mL 75
